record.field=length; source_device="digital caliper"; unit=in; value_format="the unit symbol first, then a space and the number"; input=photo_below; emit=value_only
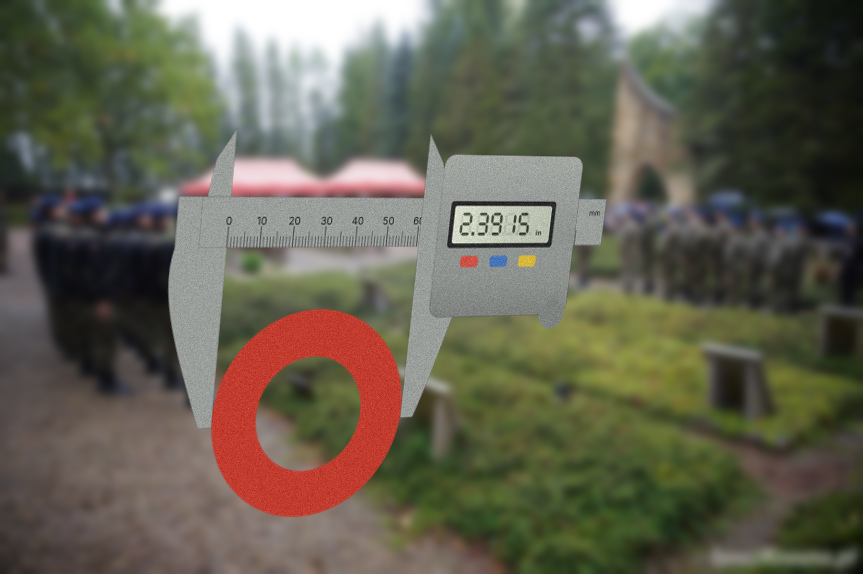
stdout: in 2.3915
